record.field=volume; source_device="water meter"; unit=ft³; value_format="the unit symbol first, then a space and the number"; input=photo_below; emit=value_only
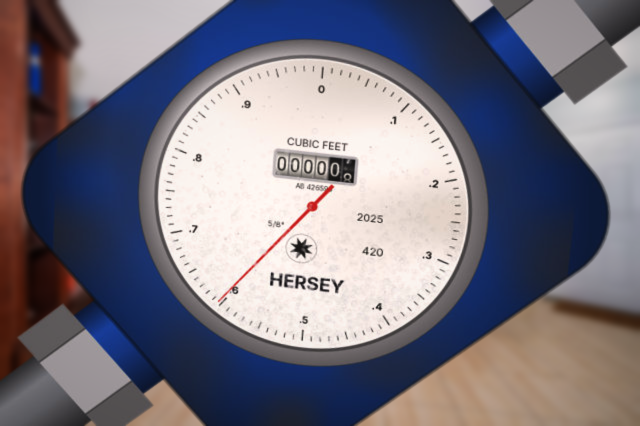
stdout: ft³ 7.60
